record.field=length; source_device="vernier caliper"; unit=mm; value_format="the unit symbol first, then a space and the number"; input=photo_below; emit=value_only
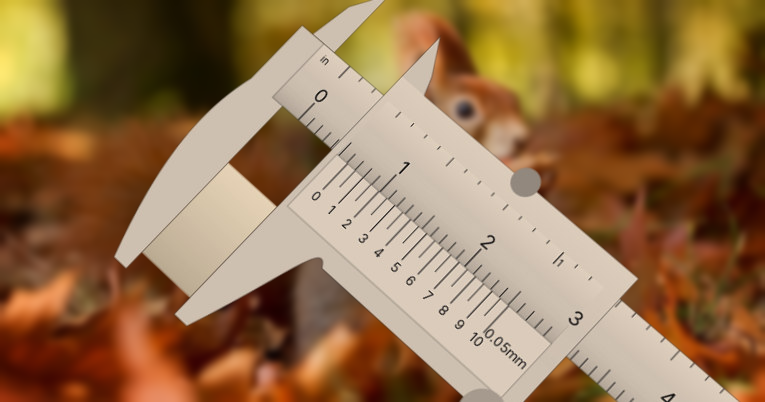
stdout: mm 6.1
